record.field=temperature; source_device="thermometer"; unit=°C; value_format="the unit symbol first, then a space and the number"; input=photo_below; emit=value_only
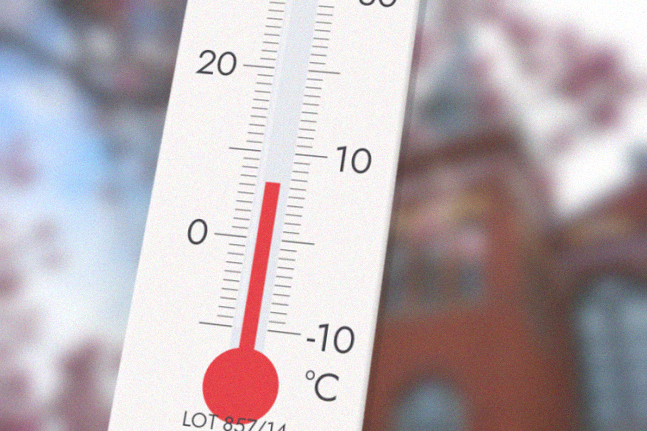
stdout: °C 6.5
